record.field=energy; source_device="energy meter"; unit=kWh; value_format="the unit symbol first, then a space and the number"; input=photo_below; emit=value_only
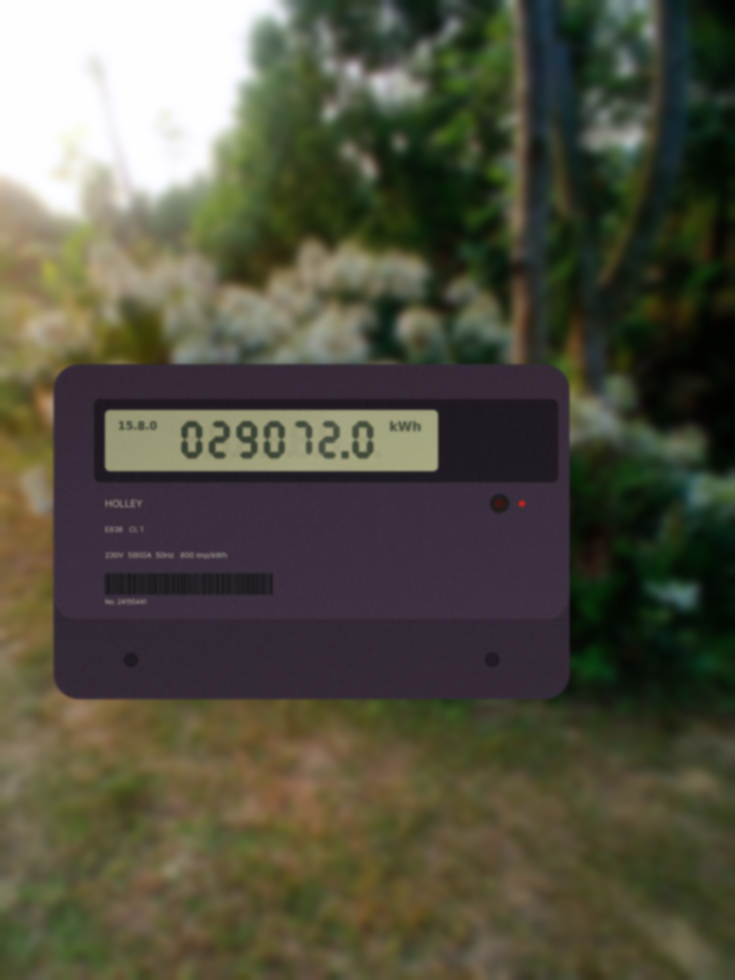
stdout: kWh 29072.0
